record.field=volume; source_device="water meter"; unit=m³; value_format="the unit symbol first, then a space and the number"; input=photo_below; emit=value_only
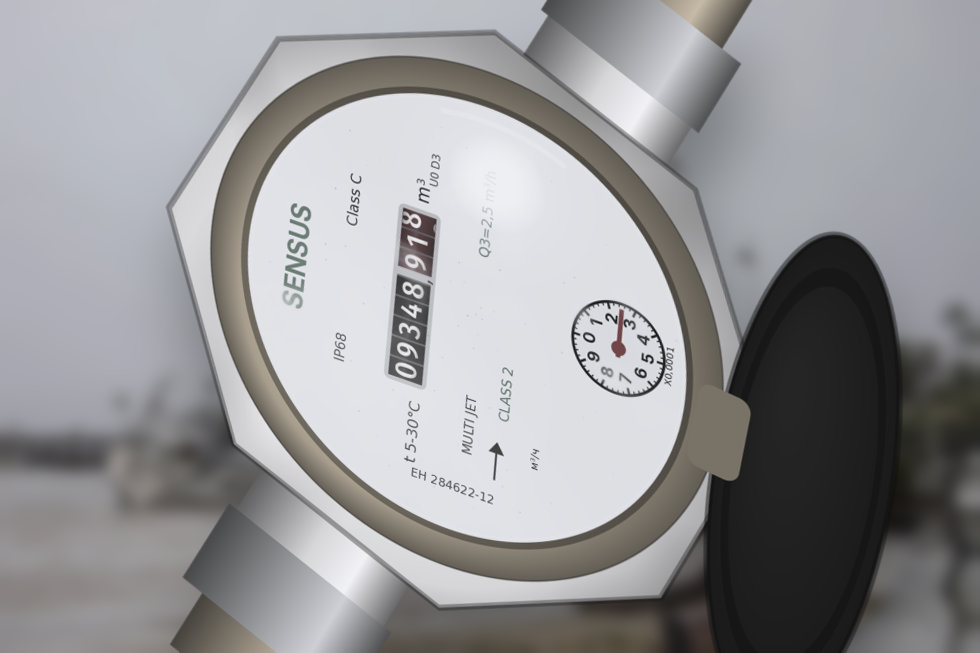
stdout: m³ 9348.9182
